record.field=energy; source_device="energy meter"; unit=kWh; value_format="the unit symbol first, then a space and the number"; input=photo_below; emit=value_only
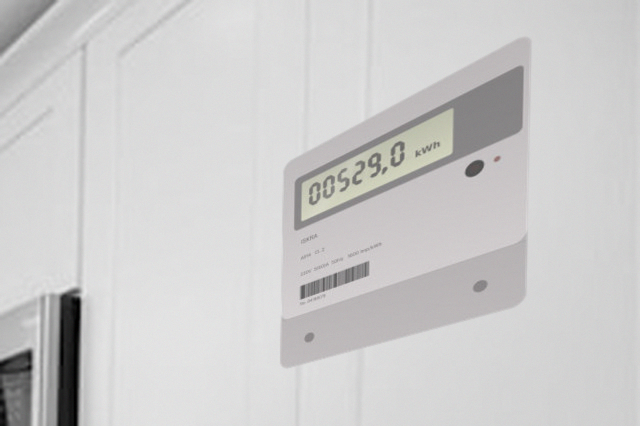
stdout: kWh 529.0
